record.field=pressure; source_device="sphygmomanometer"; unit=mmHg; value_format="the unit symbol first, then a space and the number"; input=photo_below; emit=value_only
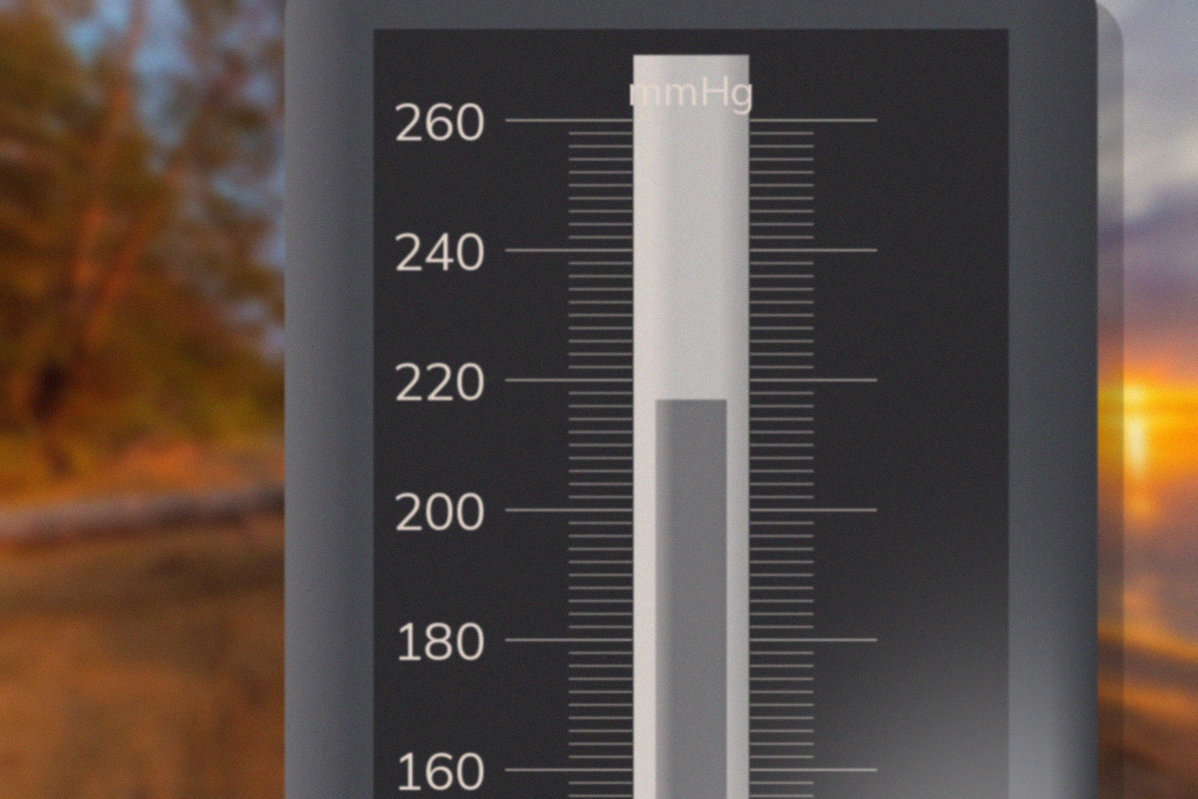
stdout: mmHg 217
